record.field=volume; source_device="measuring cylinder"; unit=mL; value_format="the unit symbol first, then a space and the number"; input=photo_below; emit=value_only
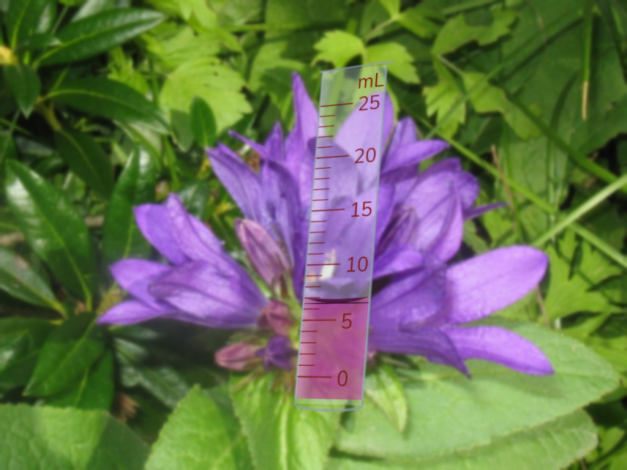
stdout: mL 6.5
